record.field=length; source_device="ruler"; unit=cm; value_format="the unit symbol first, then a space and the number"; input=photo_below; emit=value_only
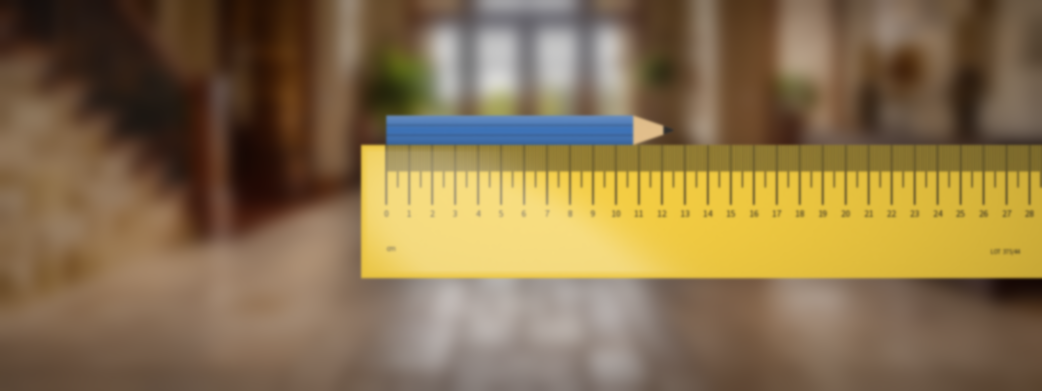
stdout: cm 12.5
